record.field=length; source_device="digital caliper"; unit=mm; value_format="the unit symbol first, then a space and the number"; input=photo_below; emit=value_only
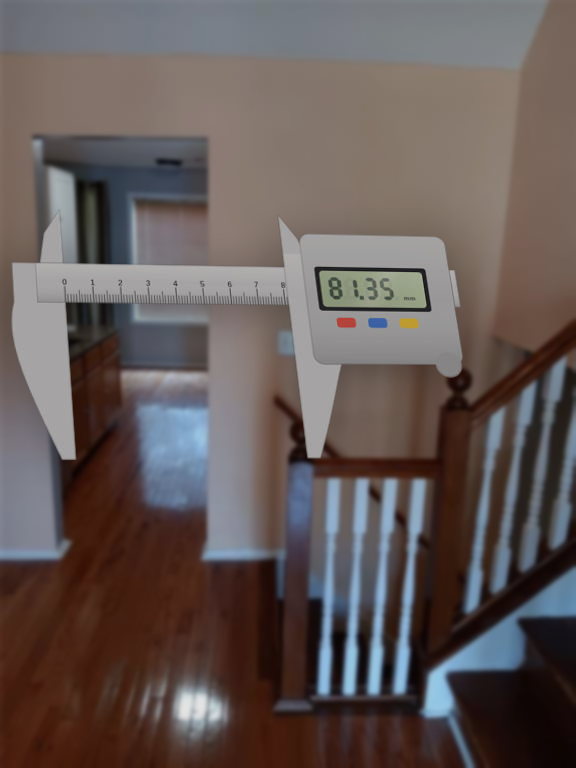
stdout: mm 81.35
